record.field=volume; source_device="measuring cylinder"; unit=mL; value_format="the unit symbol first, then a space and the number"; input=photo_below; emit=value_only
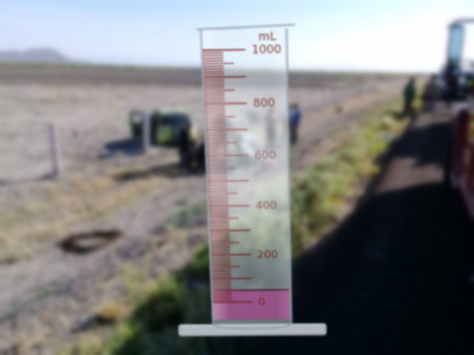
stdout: mL 50
